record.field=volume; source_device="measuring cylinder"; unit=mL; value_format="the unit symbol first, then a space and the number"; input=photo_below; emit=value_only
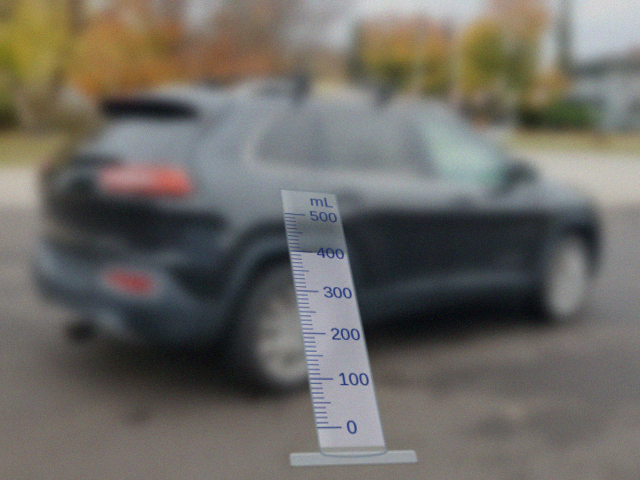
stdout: mL 400
